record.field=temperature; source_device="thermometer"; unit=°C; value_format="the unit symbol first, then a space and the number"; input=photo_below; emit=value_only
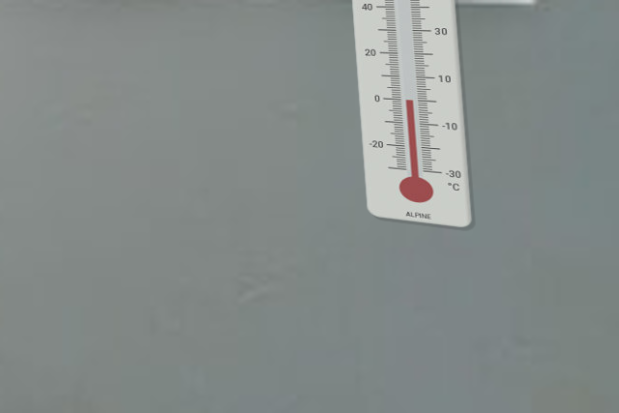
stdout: °C 0
